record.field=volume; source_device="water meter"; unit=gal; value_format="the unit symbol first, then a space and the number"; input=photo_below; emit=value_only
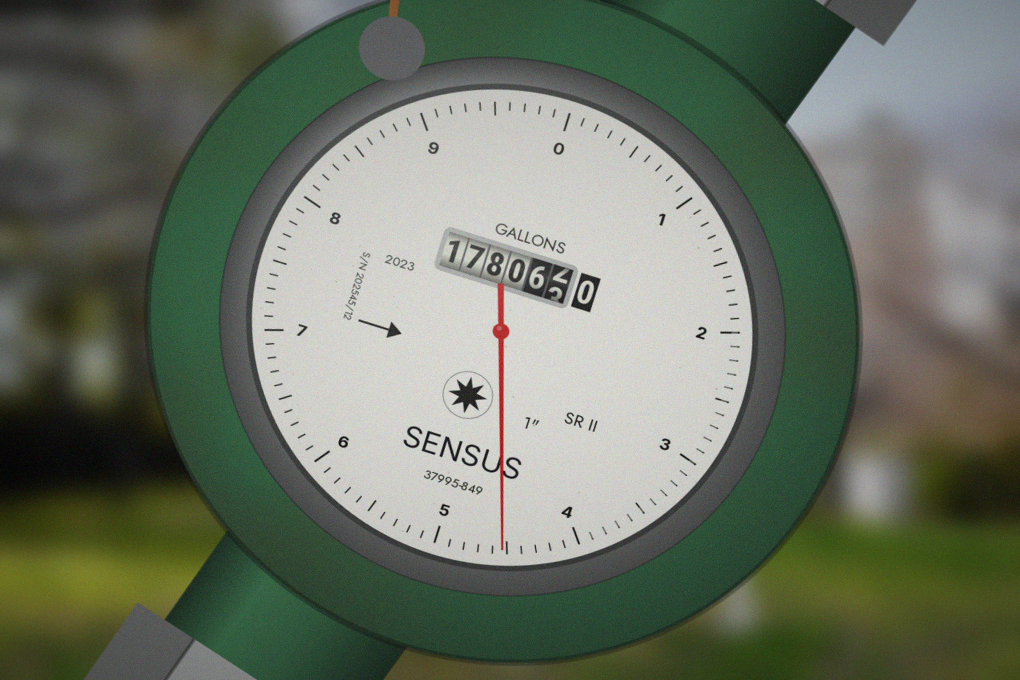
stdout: gal 1780624.5
